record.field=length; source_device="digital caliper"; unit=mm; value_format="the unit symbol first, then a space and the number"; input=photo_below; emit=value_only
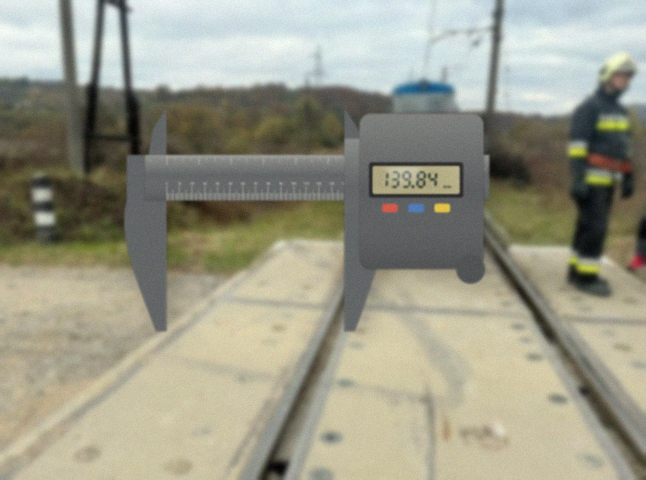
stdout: mm 139.84
